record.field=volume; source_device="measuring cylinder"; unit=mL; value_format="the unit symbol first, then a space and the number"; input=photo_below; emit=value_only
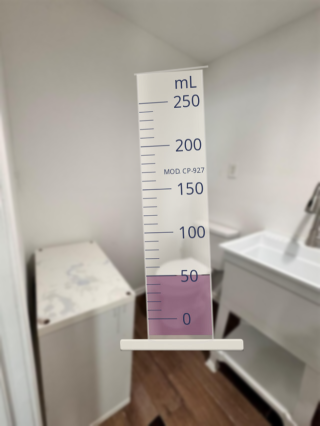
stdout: mL 50
